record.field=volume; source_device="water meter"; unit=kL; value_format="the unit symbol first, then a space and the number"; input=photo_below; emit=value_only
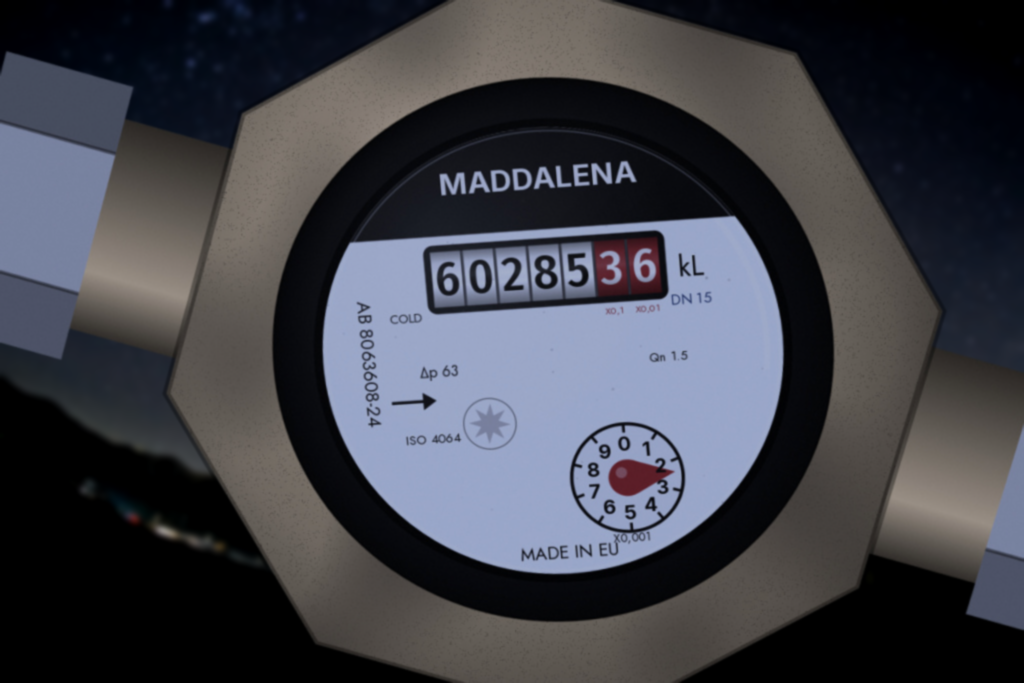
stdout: kL 60285.362
